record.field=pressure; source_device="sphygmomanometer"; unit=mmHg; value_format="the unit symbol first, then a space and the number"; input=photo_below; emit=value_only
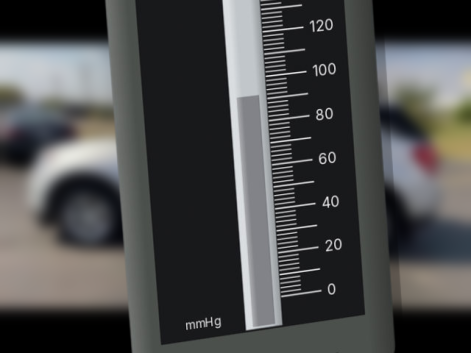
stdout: mmHg 92
